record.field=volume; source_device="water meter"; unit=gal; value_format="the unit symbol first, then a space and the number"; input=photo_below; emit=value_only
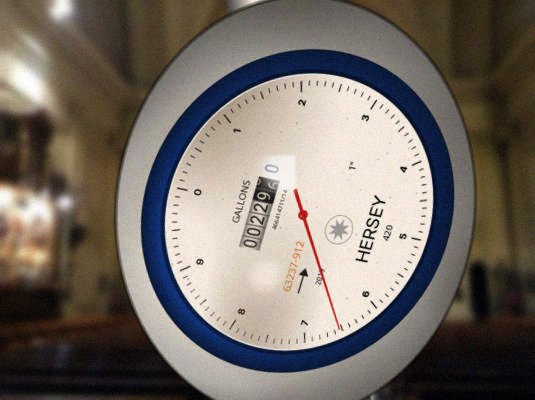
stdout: gal 22956.5
